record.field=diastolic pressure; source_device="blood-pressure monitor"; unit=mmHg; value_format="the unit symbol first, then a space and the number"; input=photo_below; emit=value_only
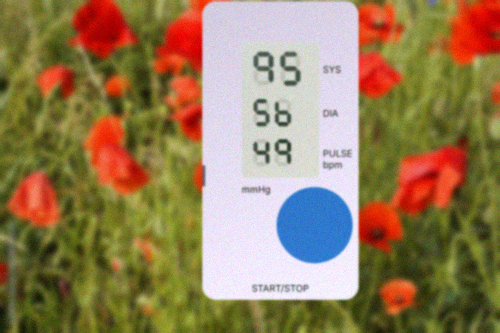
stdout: mmHg 56
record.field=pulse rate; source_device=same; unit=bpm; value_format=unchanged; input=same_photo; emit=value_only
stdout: bpm 49
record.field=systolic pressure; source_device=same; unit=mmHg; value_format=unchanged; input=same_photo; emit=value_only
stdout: mmHg 95
